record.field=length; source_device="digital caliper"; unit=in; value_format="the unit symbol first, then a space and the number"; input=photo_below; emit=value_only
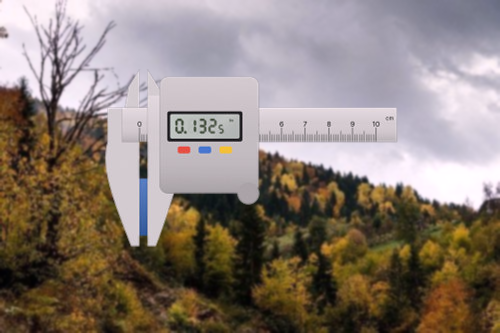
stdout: in 0.1325
